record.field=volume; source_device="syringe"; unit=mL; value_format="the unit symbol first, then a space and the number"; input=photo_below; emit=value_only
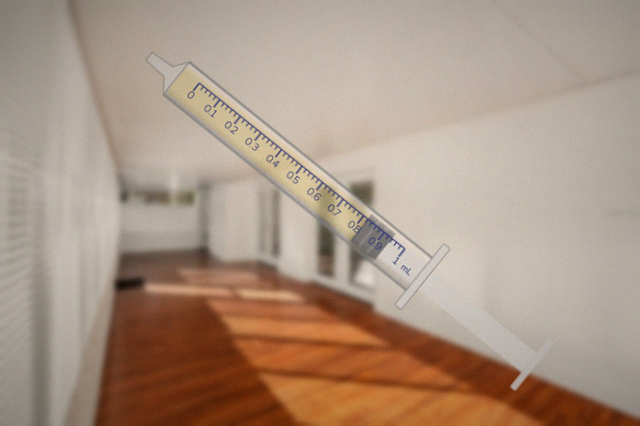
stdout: mL 0.82
